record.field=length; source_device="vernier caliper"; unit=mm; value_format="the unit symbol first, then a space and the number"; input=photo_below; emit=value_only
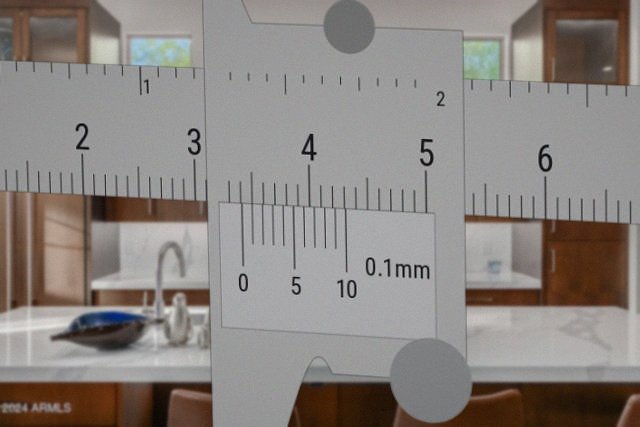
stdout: mm 34.1
